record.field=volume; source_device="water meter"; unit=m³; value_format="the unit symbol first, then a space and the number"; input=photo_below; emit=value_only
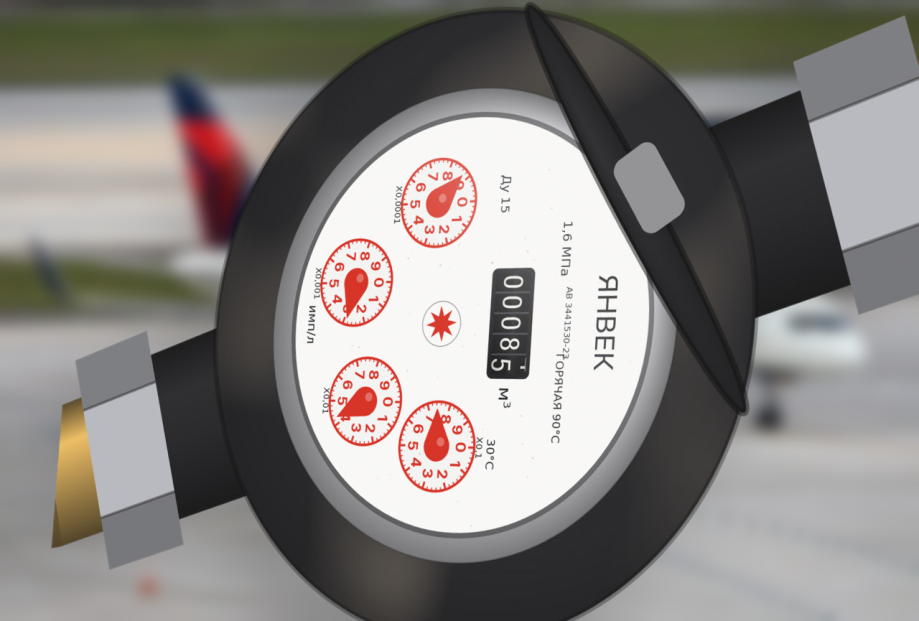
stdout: m³ 84.7428
